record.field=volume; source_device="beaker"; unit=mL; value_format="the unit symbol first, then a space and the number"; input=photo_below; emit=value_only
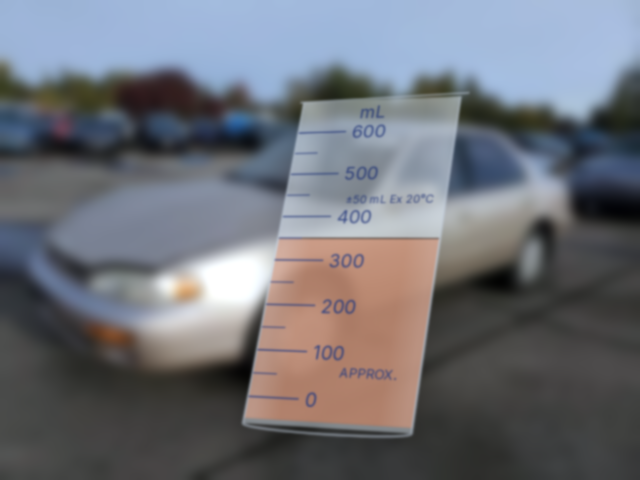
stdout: mL 350
